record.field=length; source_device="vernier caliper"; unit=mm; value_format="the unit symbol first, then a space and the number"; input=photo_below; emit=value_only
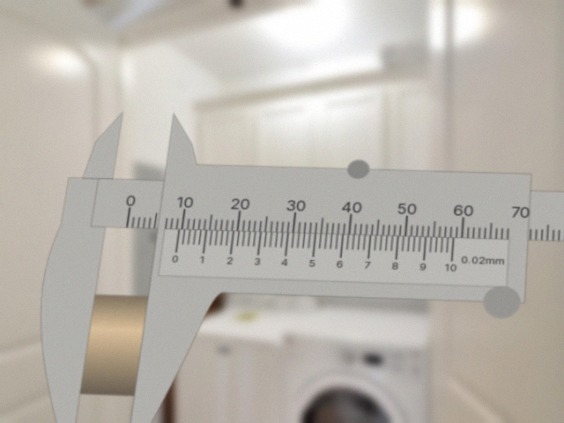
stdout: mm 9.5
